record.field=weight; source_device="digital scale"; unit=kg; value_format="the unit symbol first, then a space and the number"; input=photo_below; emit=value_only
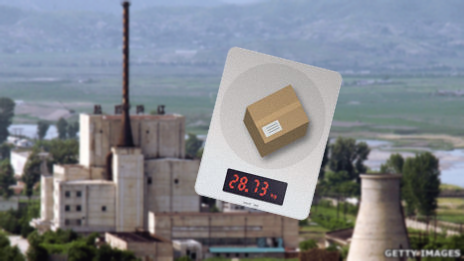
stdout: kg 28.73
